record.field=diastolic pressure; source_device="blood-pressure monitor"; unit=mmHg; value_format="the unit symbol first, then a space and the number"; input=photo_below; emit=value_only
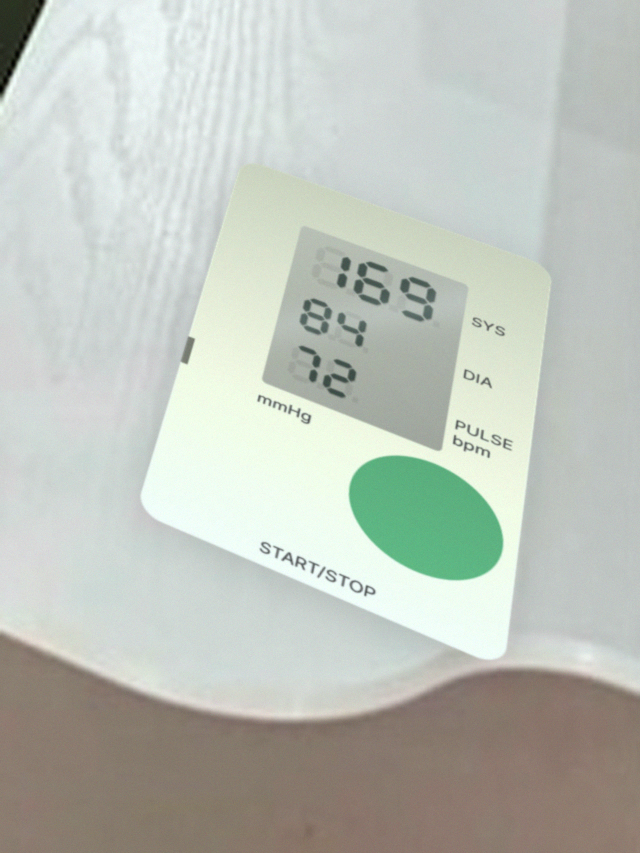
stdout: mmHg 84
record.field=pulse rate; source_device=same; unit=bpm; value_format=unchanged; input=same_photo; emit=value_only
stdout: bpm 72
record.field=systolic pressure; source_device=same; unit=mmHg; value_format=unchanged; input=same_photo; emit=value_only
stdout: mmHg 169
